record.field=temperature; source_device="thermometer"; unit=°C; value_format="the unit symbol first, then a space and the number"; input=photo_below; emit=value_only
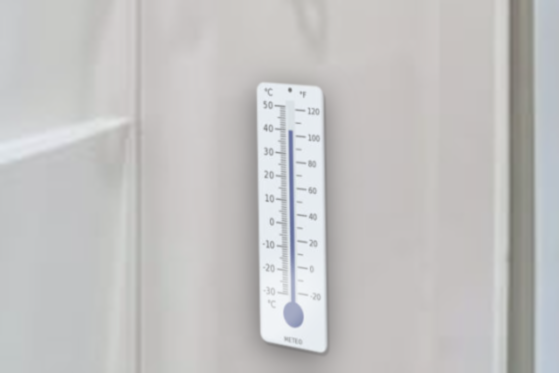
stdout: °C 40
